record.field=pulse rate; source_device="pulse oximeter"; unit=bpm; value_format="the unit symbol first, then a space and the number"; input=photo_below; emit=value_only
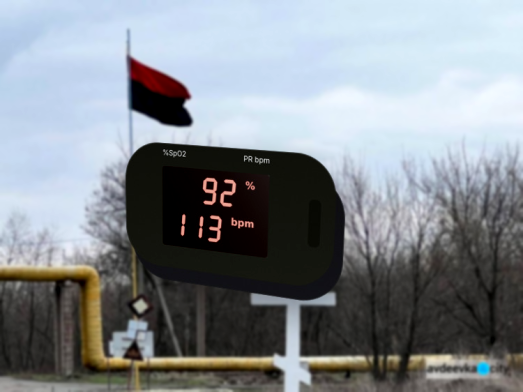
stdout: bpm 113
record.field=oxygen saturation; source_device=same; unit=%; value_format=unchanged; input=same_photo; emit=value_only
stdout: % 92
